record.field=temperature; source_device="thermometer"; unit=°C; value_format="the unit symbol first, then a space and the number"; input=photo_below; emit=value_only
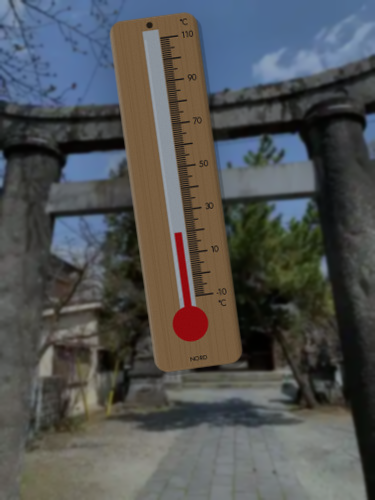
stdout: °C 20
